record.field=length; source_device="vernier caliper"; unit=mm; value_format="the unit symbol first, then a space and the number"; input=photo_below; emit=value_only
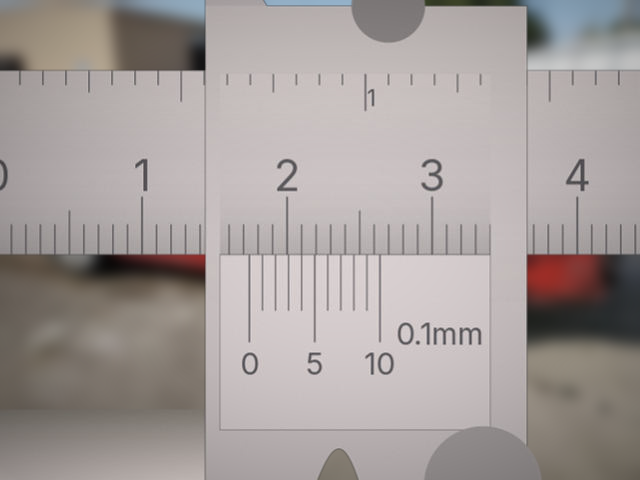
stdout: mm 17.4
